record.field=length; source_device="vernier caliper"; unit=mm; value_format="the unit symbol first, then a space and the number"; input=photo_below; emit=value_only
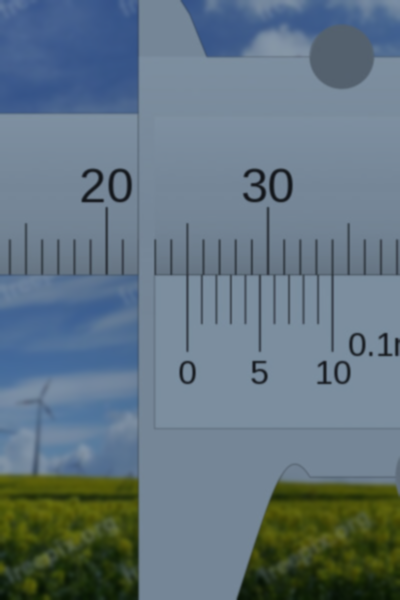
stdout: mm 25.0
